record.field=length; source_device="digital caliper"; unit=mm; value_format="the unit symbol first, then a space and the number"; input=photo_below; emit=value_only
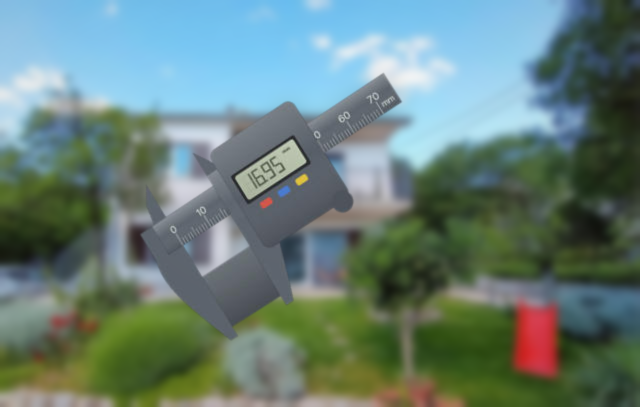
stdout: mm 16.95
